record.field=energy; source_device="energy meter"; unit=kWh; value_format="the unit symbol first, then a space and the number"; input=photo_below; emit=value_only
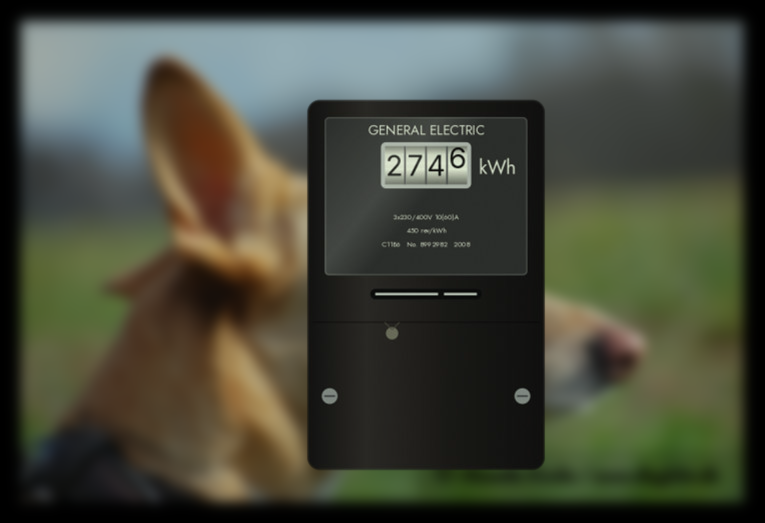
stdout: kWh 2746
